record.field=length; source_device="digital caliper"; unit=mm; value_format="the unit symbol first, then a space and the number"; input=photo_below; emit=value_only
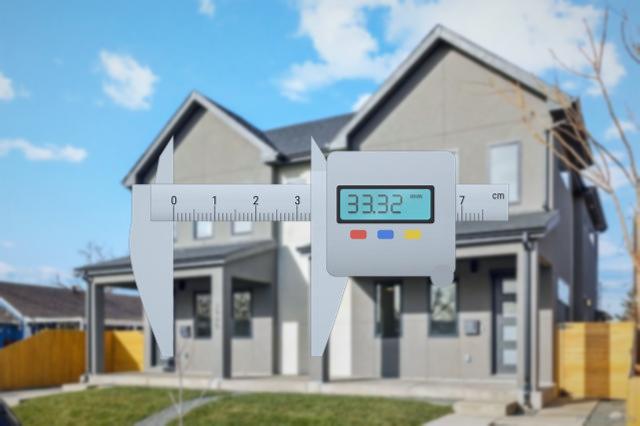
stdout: mm 33.32
